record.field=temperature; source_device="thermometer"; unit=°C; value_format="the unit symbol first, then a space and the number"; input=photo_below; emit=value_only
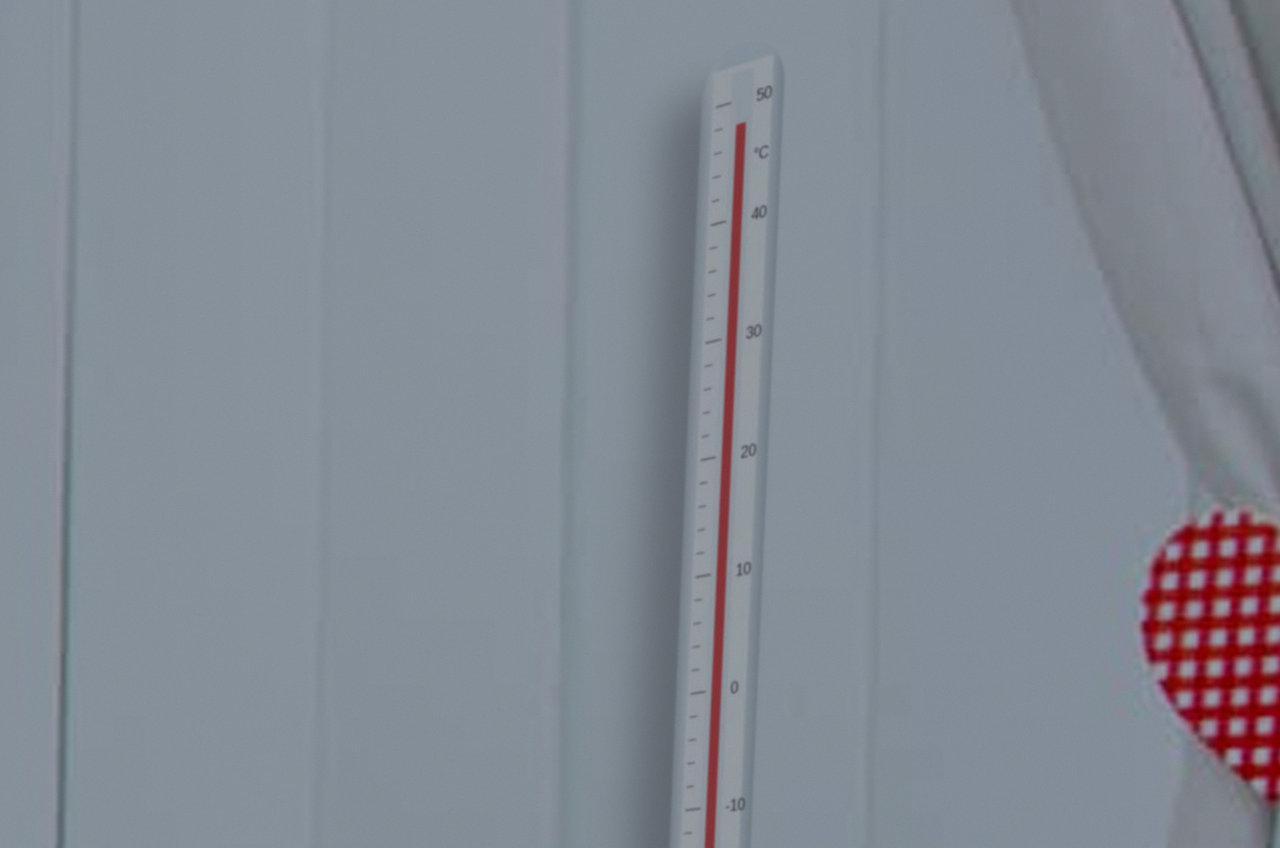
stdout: °C 48
